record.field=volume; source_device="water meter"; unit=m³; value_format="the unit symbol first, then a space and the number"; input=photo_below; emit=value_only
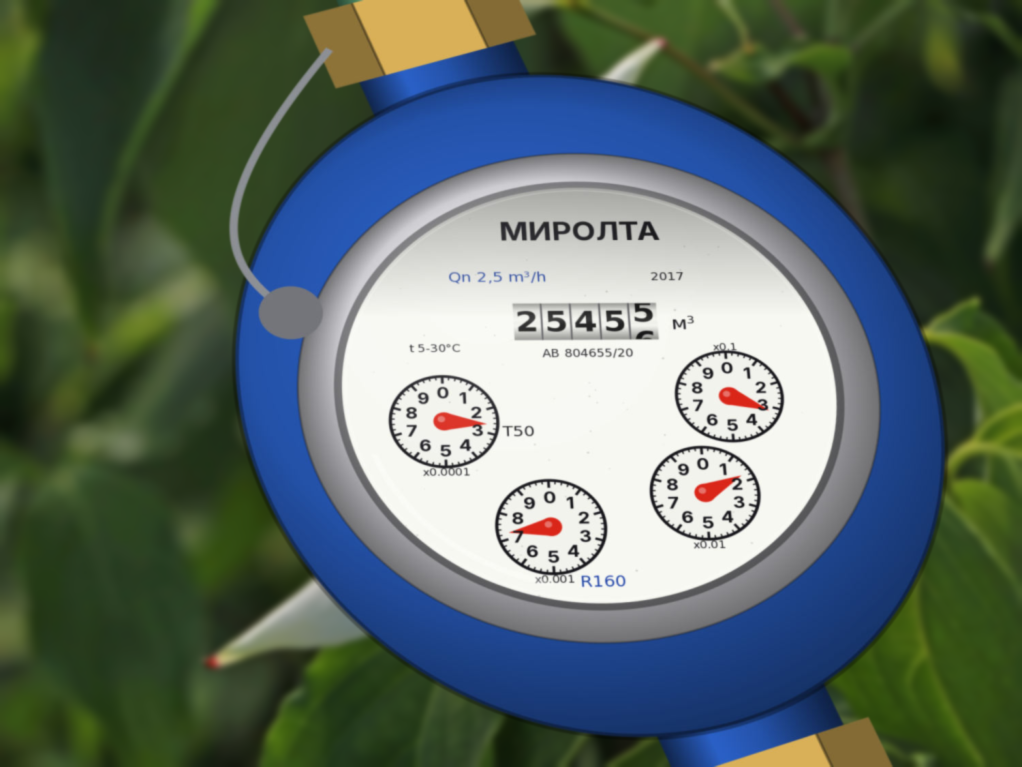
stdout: m³ 25455.3172
